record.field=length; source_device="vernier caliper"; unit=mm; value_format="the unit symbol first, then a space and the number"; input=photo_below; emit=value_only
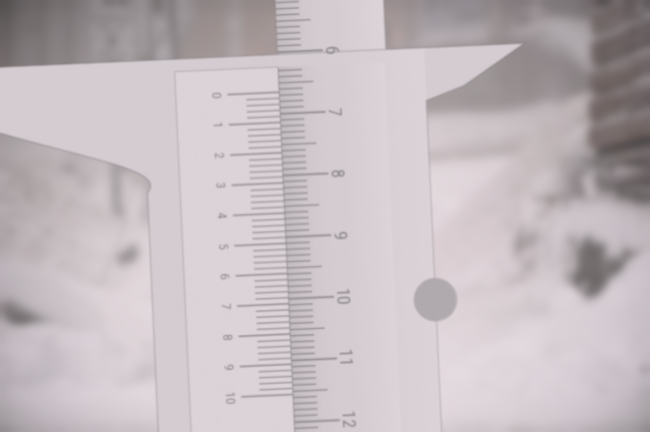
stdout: mm 66.5
